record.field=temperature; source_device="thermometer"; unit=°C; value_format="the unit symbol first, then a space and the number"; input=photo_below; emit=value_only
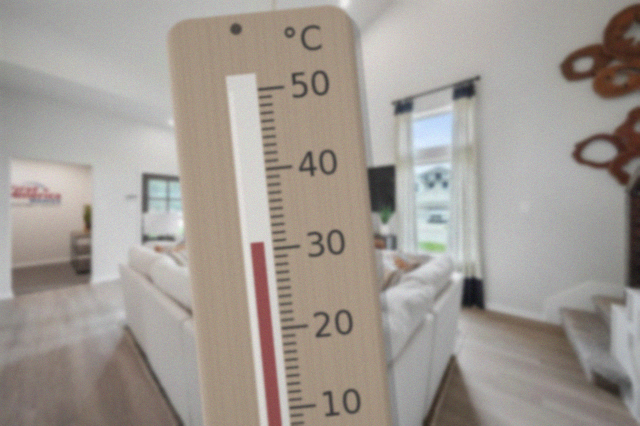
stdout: °C 31
